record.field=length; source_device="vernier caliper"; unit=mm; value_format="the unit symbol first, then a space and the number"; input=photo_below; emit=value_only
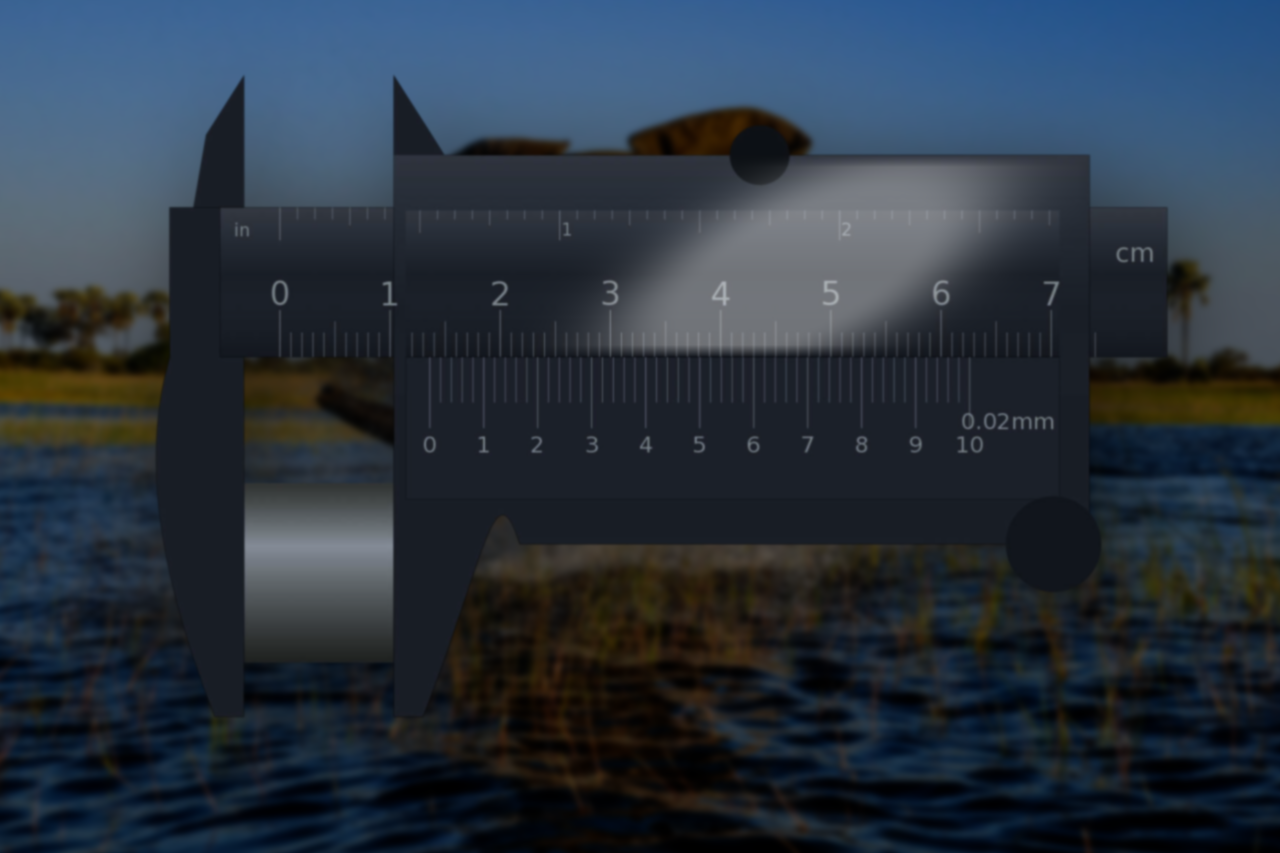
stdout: mm 13.6
